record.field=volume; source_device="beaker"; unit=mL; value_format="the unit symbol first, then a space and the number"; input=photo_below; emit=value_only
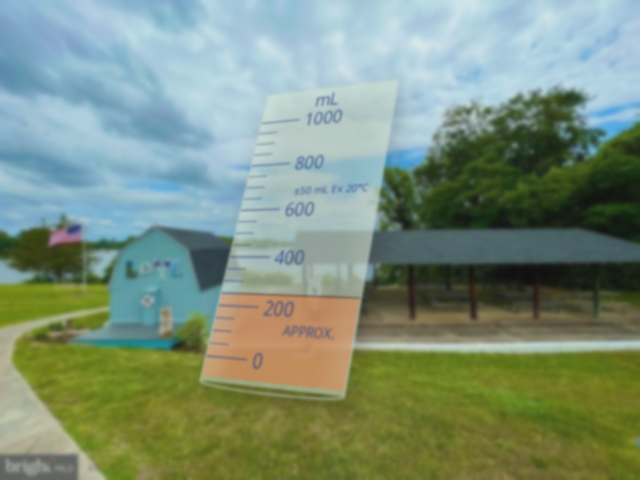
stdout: mL 250
